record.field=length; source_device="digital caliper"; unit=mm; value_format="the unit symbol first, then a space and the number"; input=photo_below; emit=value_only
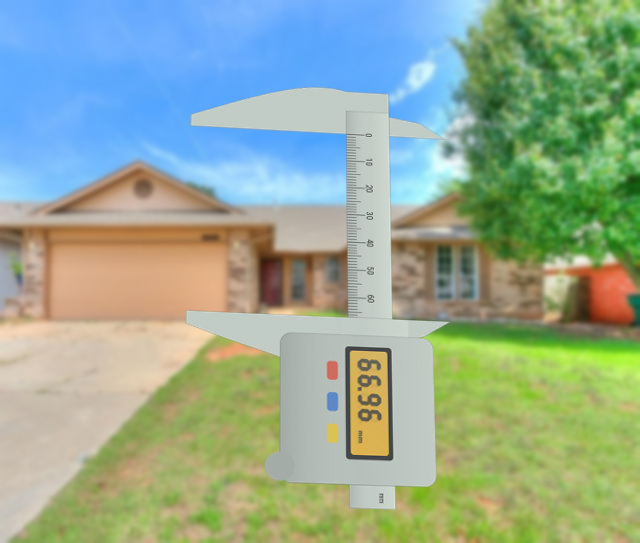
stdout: mm 66.96
